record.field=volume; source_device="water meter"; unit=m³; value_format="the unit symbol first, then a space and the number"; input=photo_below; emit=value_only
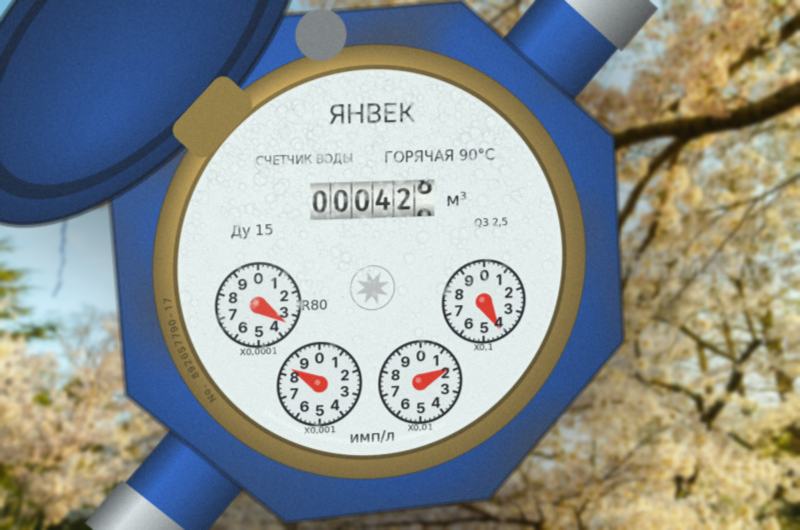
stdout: m³ 428.4183
